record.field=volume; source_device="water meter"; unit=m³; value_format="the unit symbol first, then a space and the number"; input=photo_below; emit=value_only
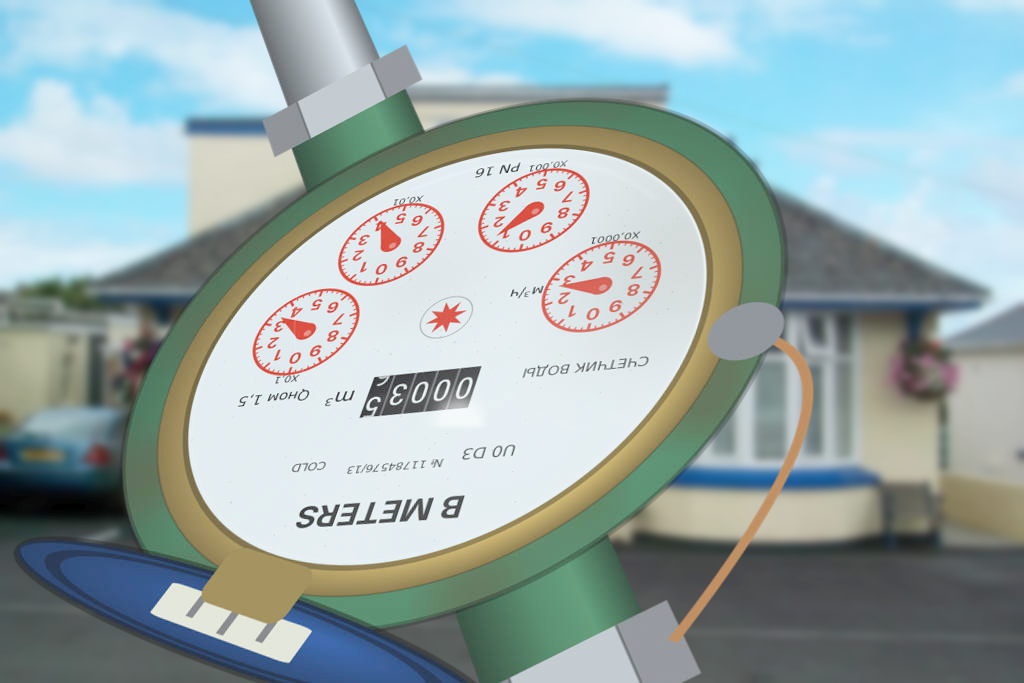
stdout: m³ 35.3412
